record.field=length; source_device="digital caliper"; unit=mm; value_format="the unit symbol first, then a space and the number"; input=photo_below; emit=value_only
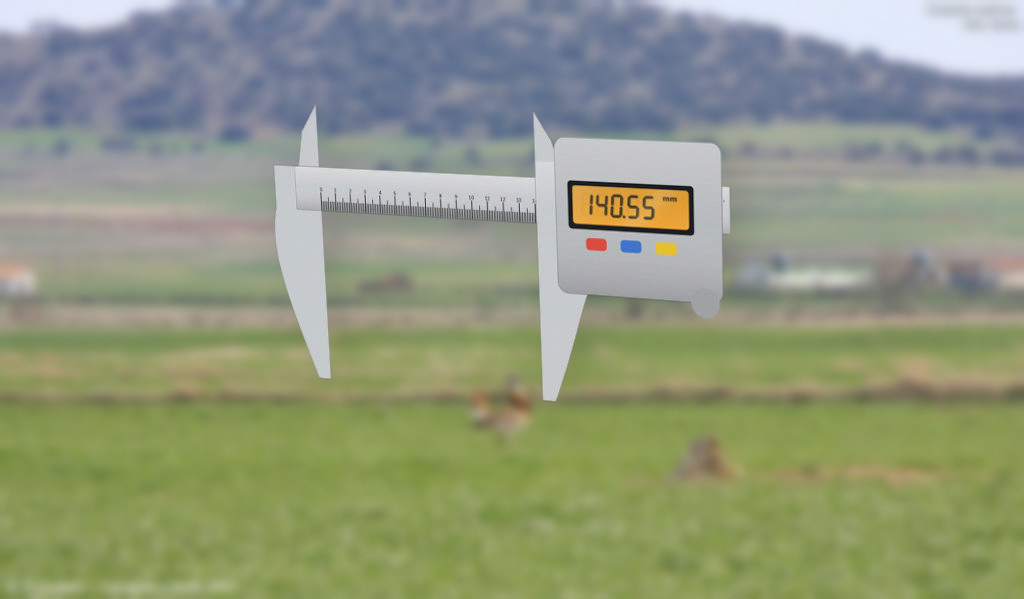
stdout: mm 140.55
